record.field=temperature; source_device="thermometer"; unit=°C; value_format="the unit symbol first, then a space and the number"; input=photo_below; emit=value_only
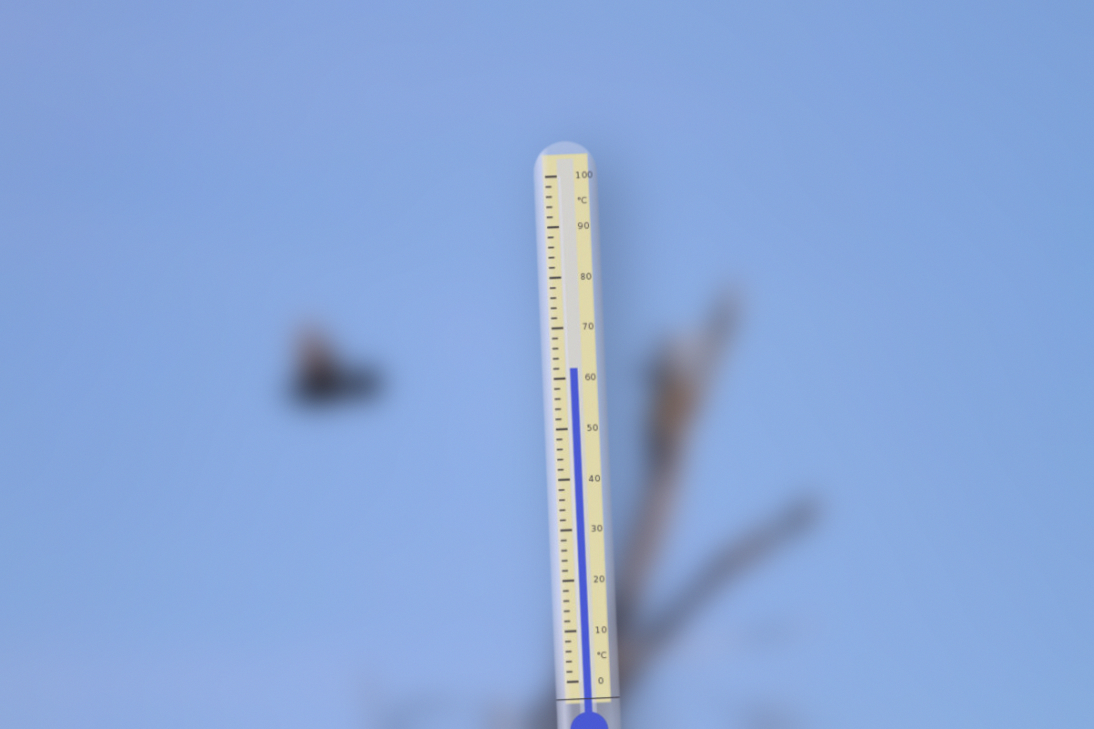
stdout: °C 62
